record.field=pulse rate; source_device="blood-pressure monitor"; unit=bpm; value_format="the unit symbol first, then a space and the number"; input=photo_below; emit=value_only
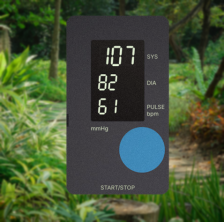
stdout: bpm 61
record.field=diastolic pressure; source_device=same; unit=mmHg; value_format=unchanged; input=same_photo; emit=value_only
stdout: mmHg 82
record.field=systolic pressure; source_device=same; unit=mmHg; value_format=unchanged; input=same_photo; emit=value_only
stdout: mmHg 107
